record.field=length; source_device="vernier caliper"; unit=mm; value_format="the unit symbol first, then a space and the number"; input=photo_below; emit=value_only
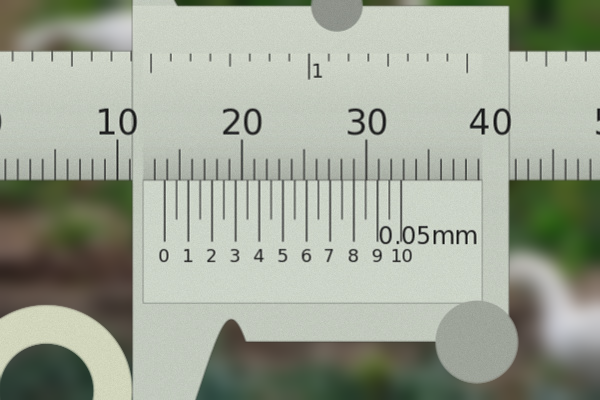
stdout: mm 13.8
